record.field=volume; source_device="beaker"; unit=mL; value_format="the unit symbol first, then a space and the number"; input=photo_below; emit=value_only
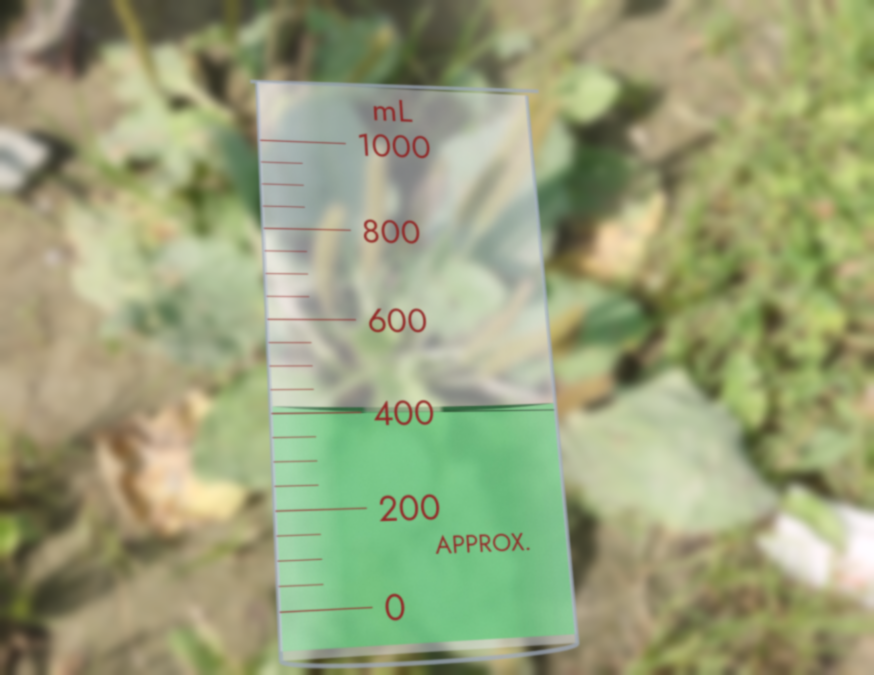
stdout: mL 400
